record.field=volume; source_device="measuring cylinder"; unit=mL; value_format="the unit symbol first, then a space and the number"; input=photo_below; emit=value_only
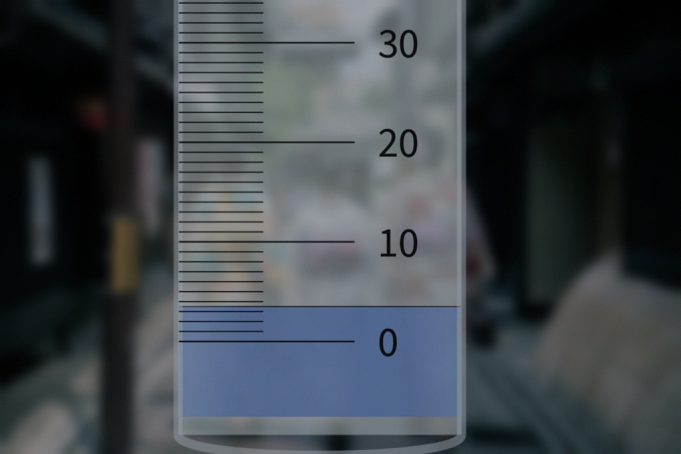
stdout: mL 3.5
